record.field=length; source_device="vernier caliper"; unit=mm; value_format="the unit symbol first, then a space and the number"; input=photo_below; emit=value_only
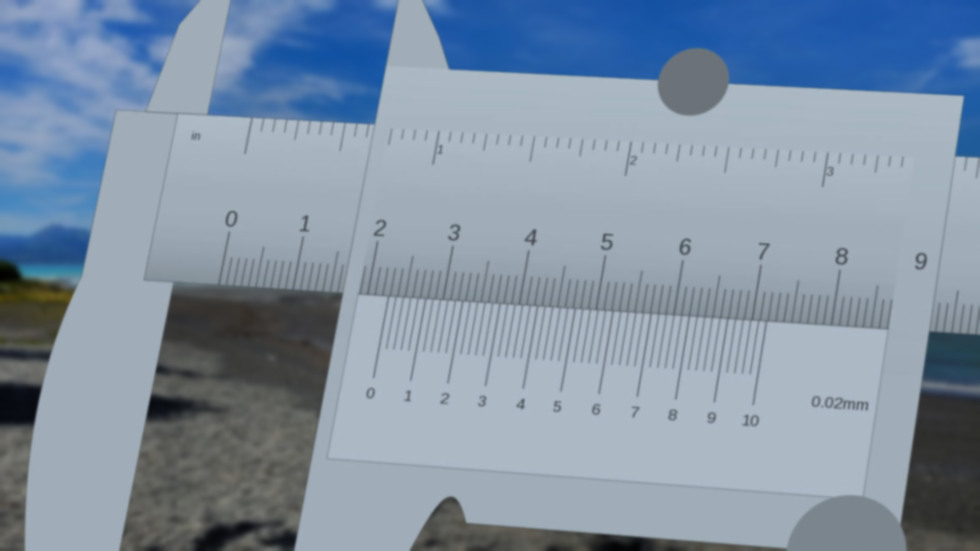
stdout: mm 22.8
